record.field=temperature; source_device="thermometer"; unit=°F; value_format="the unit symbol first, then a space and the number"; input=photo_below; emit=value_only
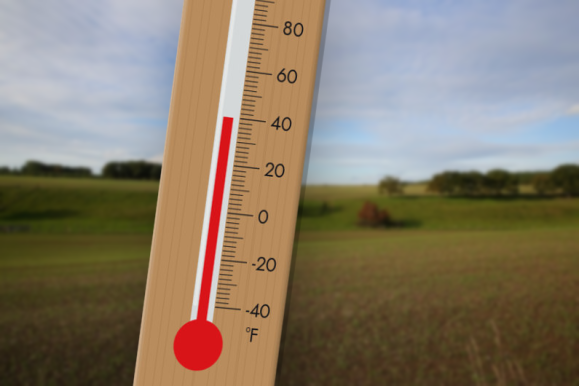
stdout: °F 40
